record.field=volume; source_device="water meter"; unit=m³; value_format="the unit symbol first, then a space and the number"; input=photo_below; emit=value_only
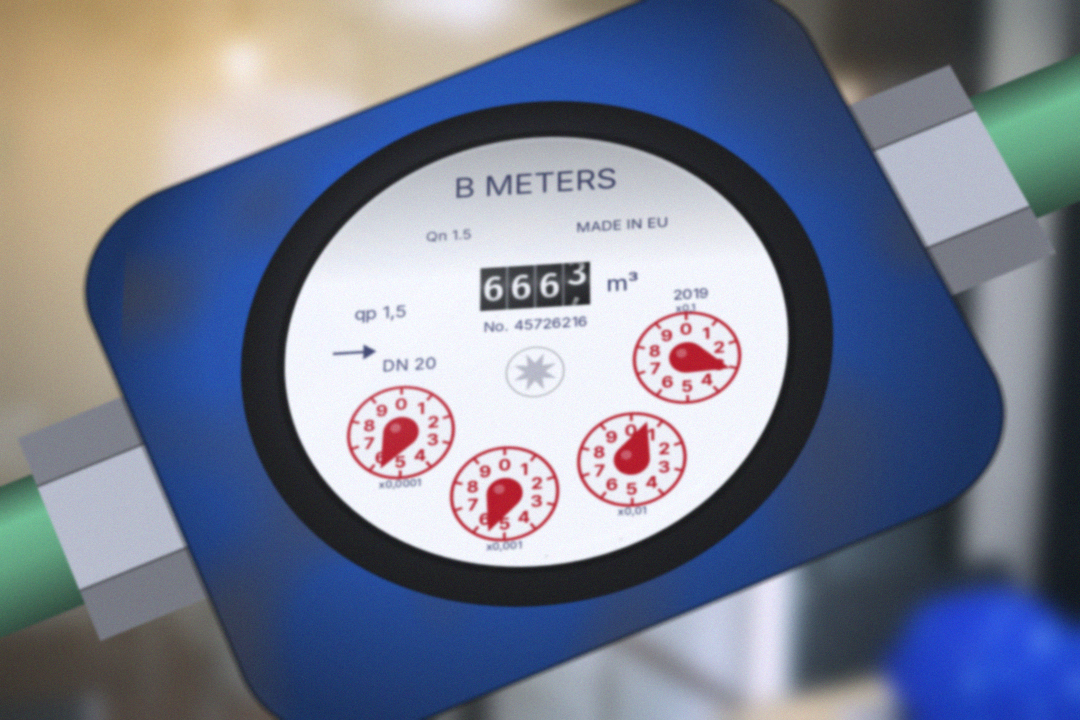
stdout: m³ 6663.3055
